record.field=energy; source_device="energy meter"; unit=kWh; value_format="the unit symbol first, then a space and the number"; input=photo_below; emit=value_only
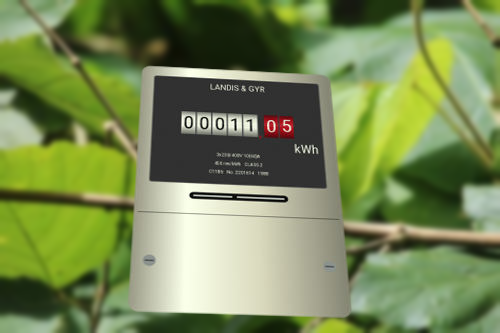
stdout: kWh 11.05
